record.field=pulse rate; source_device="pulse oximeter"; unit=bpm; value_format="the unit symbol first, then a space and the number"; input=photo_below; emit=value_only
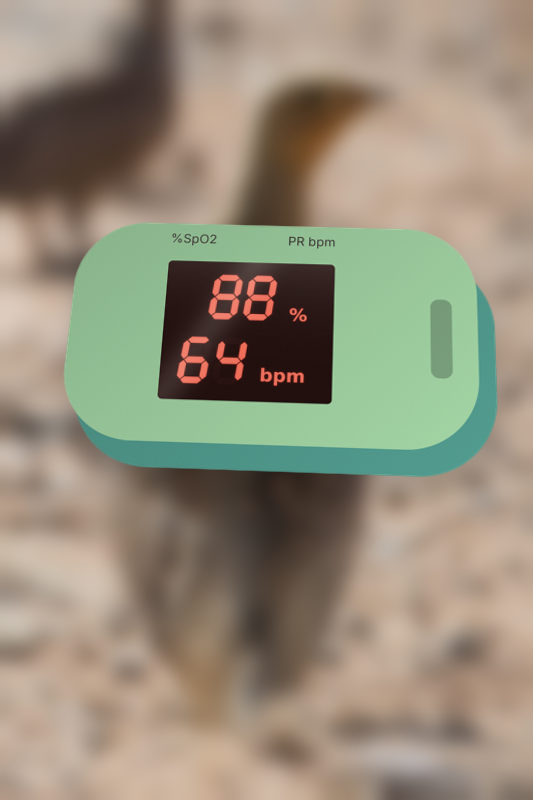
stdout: bpm 64
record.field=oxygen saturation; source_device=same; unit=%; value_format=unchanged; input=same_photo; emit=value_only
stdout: % 88
